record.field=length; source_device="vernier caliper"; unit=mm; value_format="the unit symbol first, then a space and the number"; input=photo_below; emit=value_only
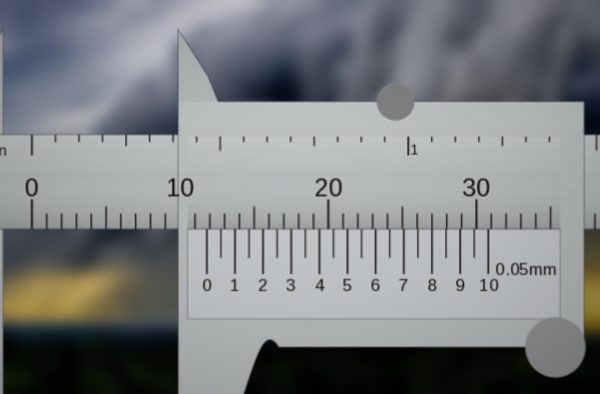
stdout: mm 11.8
